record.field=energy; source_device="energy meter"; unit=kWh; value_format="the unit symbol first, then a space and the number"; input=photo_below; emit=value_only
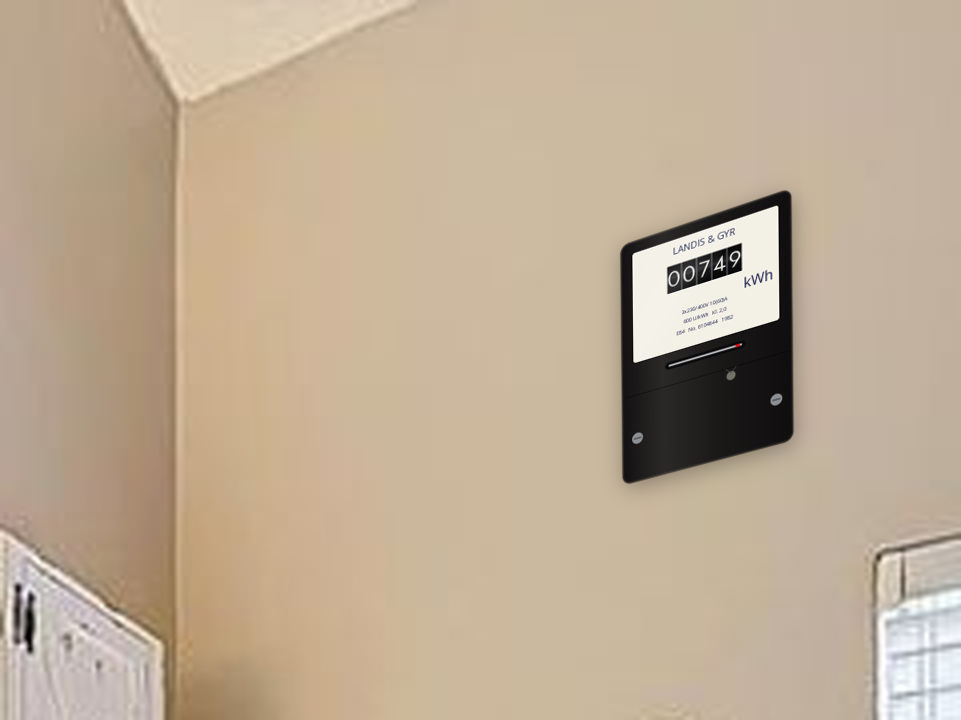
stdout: kWh 749
